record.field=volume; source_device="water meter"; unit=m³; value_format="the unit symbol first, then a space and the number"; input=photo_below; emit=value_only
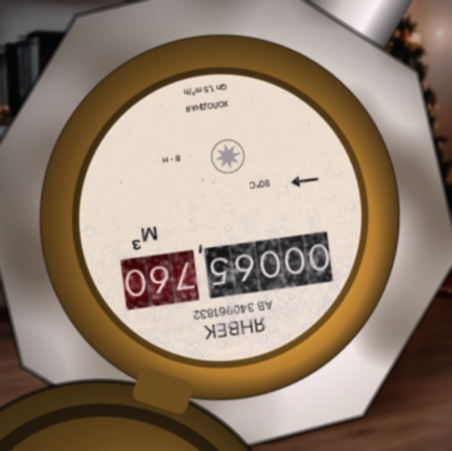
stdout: m³ 65.760
